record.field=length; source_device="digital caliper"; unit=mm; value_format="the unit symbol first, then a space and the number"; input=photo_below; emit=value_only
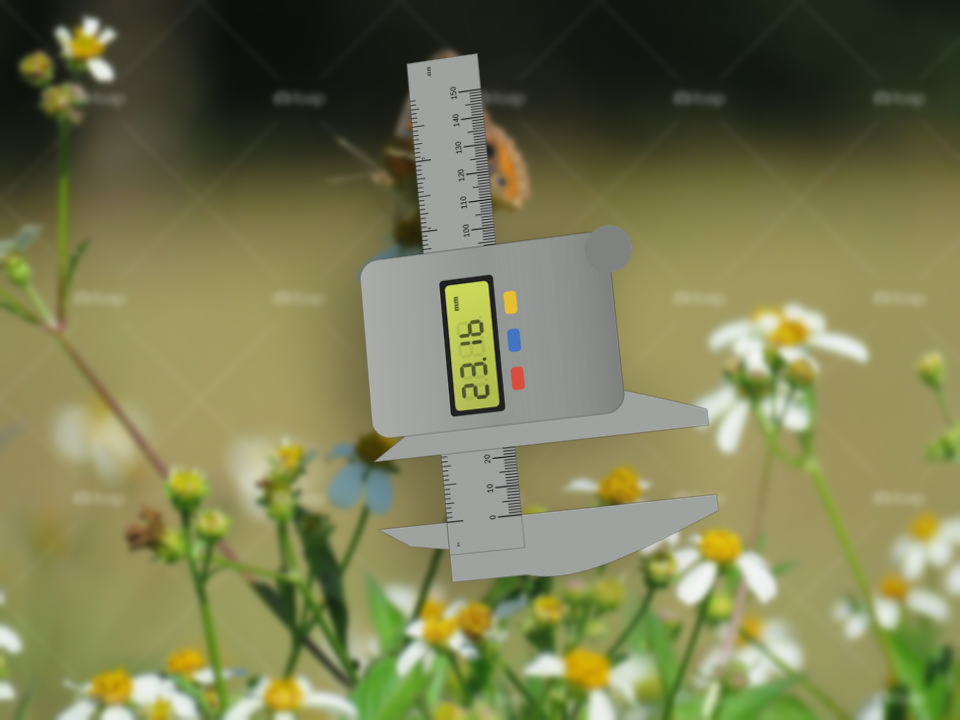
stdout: mm 23.16
